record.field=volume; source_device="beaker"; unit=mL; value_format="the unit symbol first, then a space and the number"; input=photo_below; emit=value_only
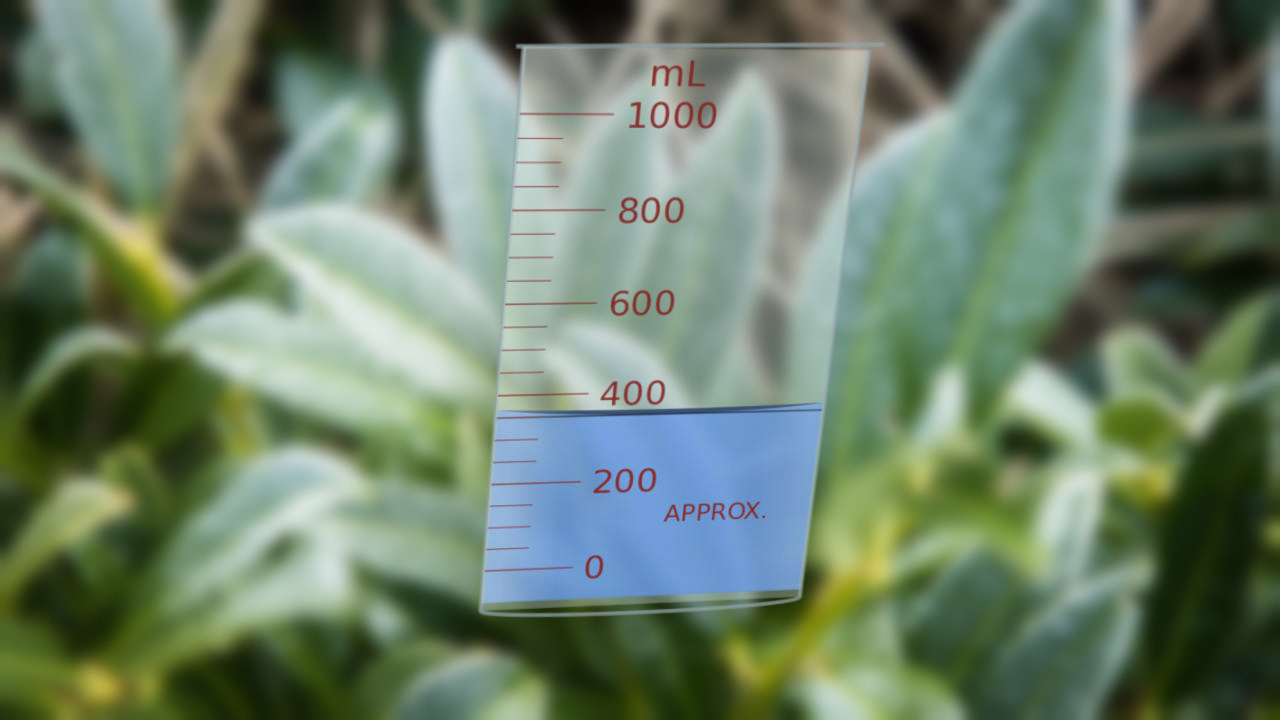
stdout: mL 350
